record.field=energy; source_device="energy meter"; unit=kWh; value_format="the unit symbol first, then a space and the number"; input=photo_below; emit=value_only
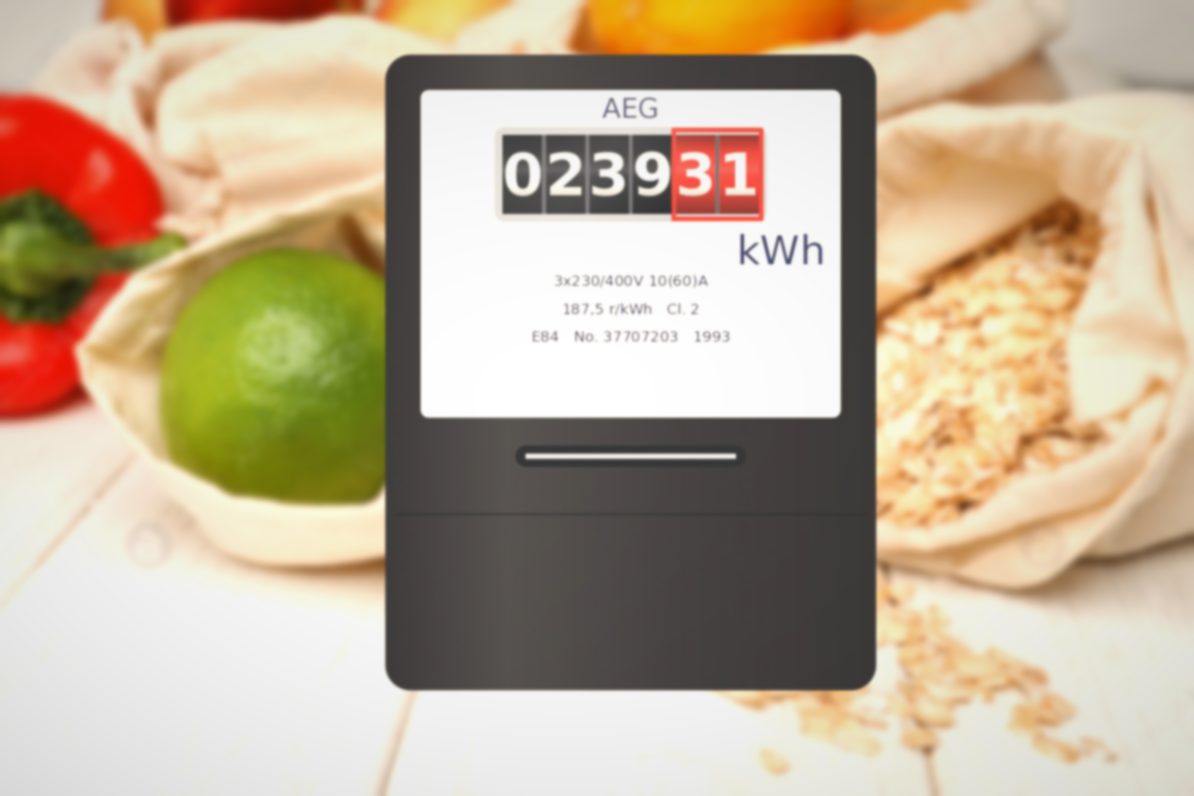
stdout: kWh 239.31
